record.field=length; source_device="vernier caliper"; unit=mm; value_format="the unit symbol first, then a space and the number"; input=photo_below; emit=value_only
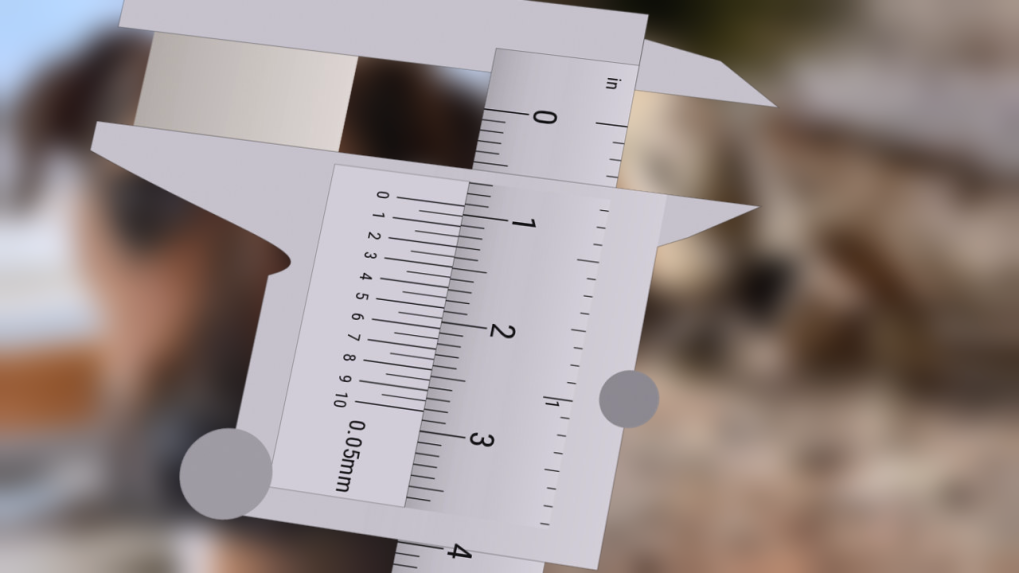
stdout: mm 9.2
